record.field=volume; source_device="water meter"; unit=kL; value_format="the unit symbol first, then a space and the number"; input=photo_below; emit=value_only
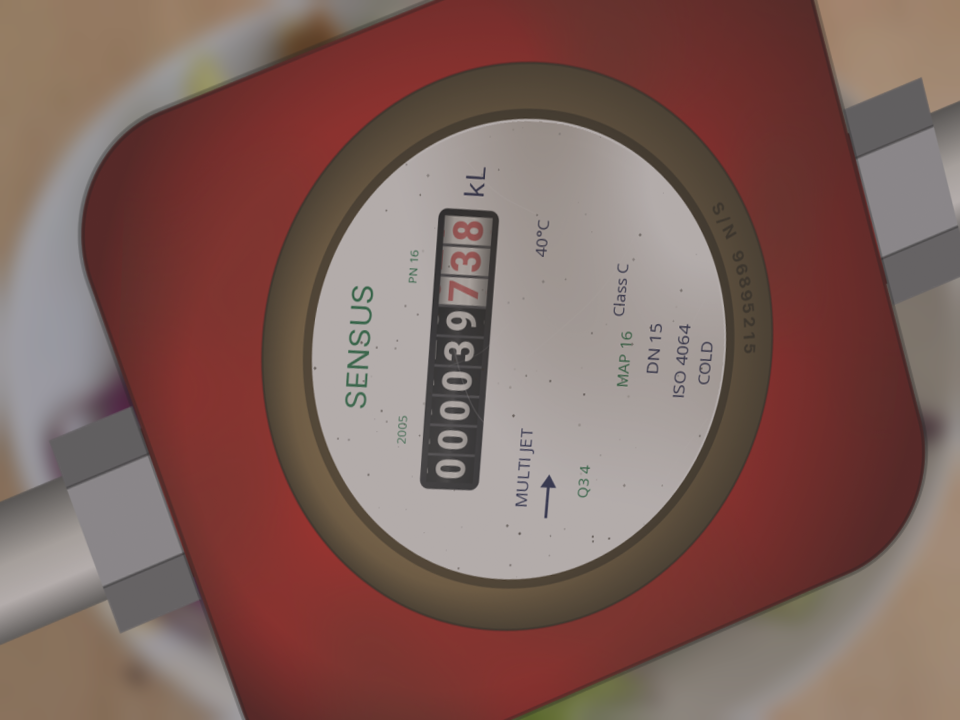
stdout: kL 39.738
